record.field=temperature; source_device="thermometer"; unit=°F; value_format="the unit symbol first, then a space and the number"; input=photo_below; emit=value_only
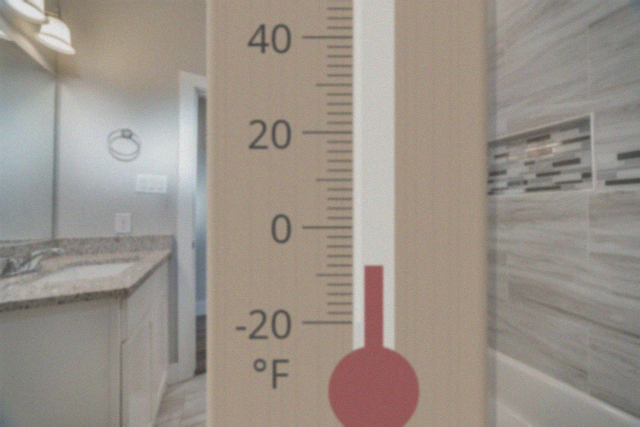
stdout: °F -8
